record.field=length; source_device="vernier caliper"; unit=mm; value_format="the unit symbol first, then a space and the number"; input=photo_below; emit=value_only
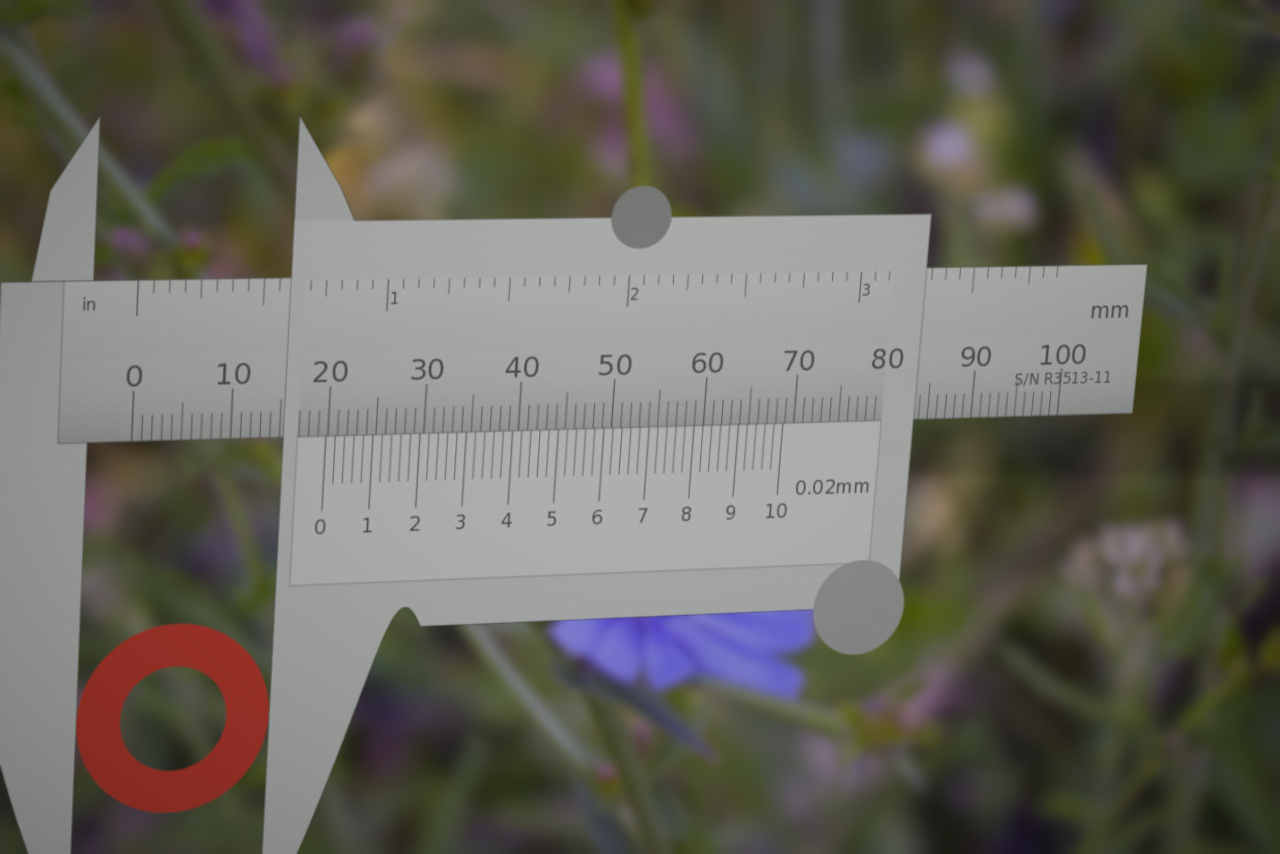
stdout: mm 19.8
